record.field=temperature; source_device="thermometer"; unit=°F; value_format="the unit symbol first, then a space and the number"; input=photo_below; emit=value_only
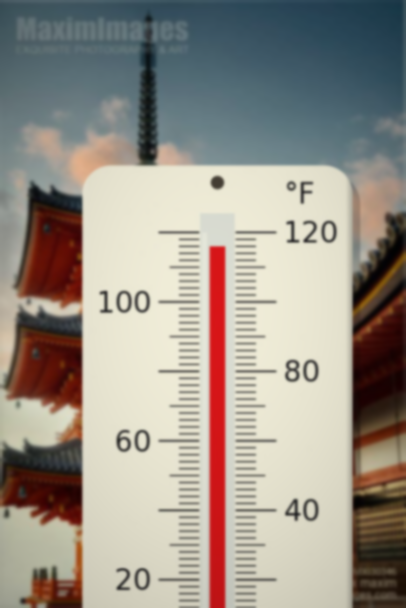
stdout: °F 116
